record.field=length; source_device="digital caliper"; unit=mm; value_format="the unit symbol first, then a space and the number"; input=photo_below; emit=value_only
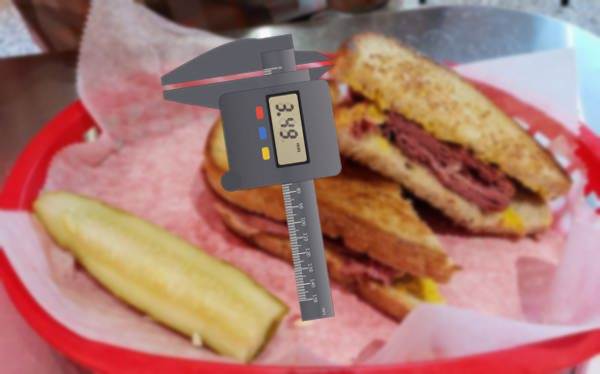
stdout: mm 3.49
